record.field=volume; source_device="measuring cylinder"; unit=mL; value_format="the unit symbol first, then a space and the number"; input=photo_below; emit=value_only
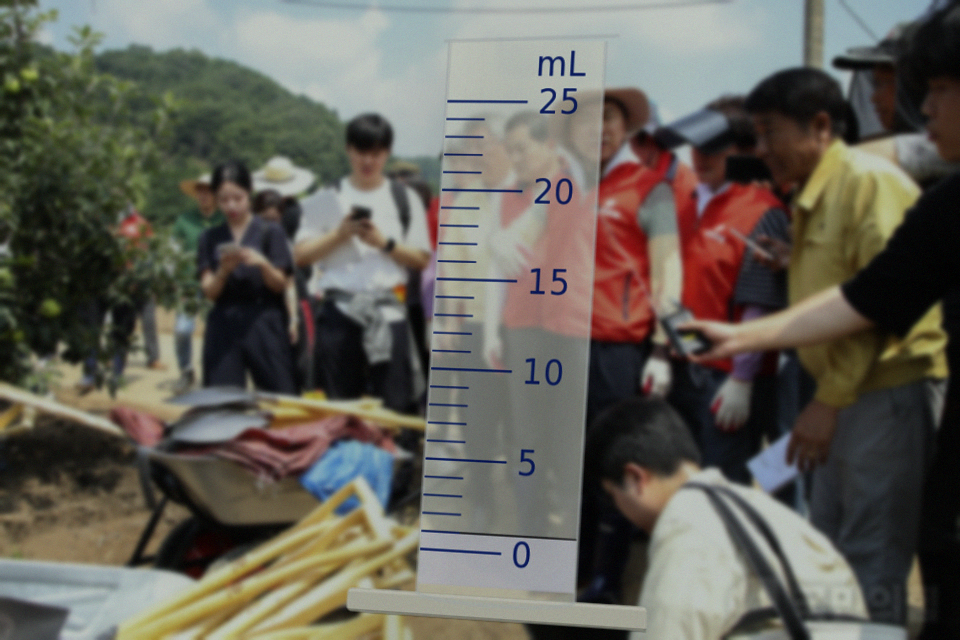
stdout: mL 1
